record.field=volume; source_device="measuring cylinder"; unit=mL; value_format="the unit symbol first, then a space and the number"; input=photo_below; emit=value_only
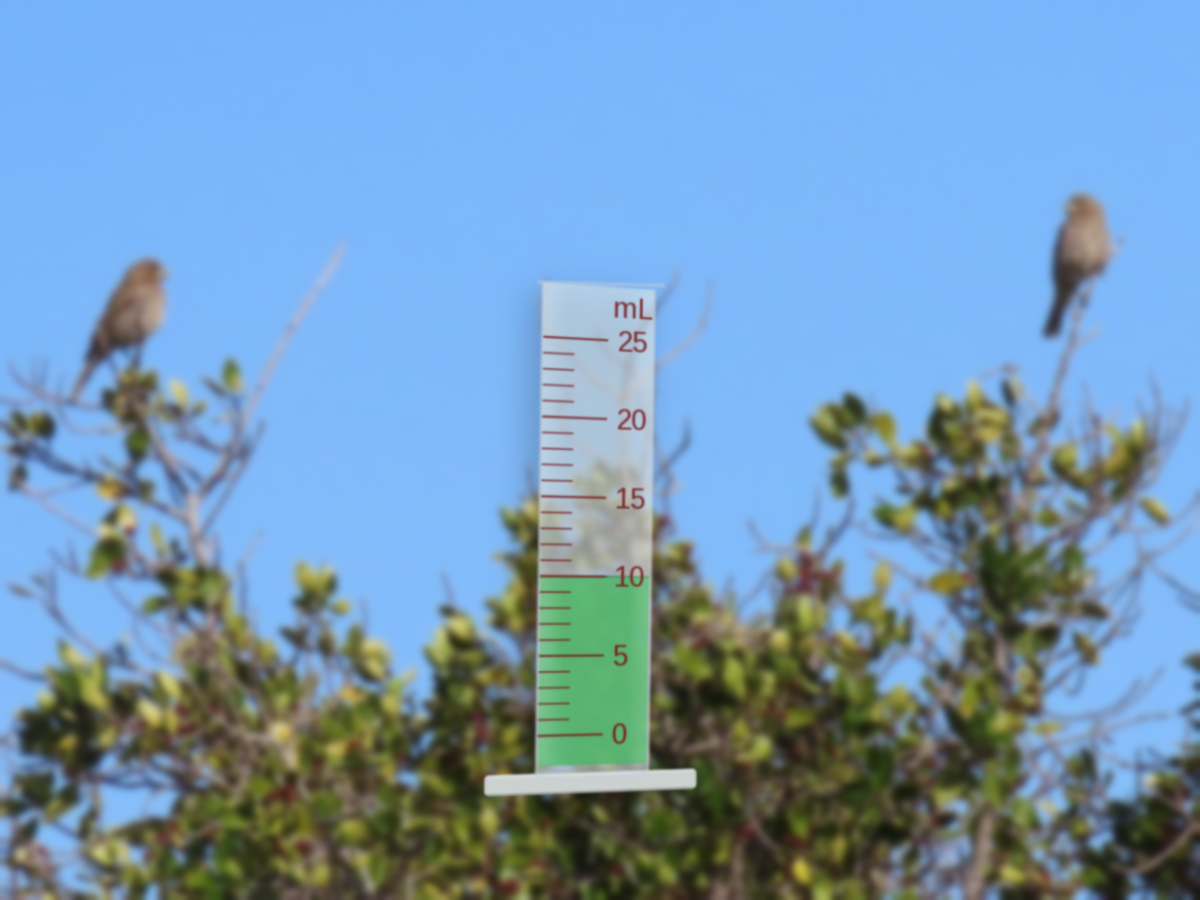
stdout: mL 10
